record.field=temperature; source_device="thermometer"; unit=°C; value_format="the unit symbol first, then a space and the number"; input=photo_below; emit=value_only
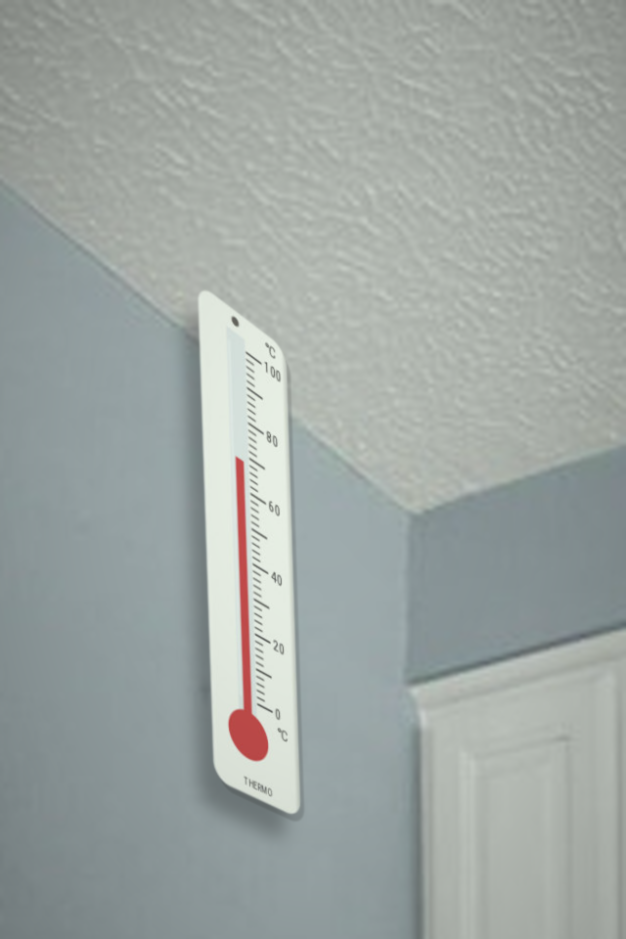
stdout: °C 68
